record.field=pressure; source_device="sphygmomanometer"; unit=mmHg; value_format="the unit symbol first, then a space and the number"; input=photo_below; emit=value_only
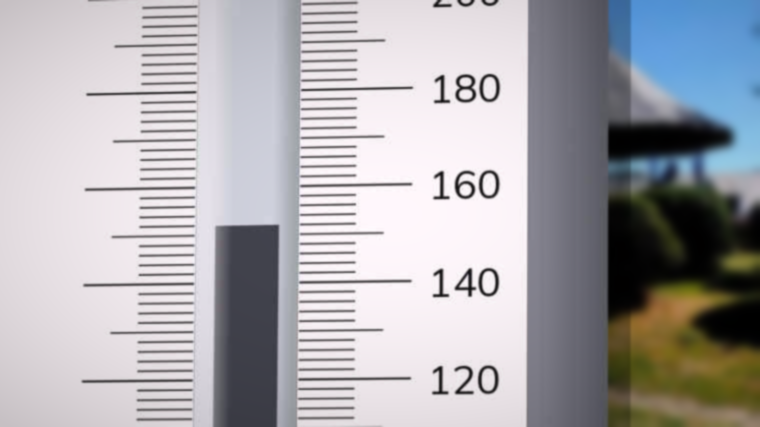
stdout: mmHg 152
